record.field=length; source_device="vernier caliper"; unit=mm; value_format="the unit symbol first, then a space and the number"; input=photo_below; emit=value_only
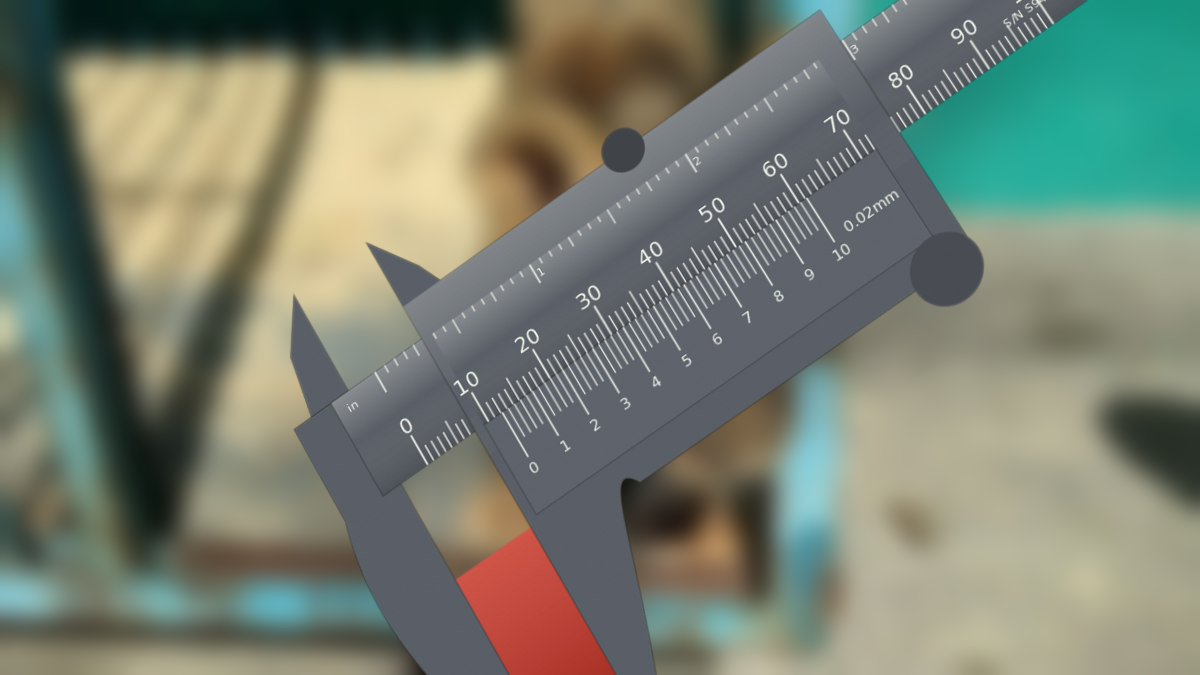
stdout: mm 12.2
